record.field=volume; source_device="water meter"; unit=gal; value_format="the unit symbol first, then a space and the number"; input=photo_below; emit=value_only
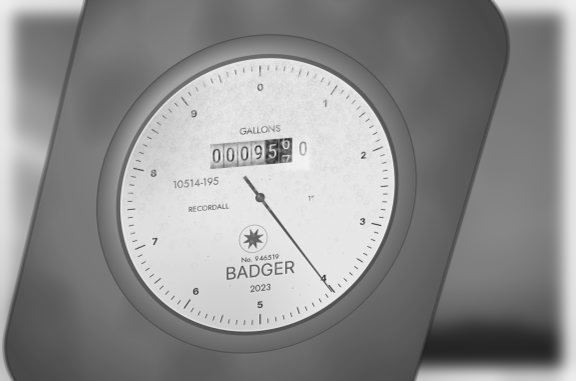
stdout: gal 9564.0
